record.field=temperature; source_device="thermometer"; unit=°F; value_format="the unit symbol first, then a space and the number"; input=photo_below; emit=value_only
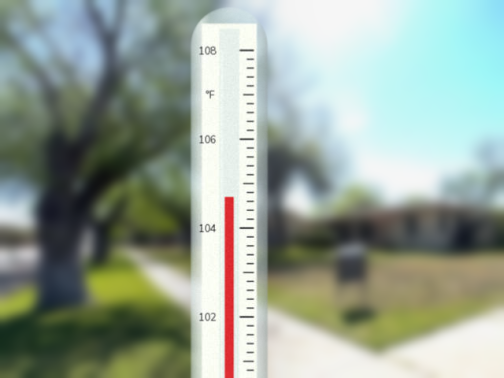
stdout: °F 104.7
